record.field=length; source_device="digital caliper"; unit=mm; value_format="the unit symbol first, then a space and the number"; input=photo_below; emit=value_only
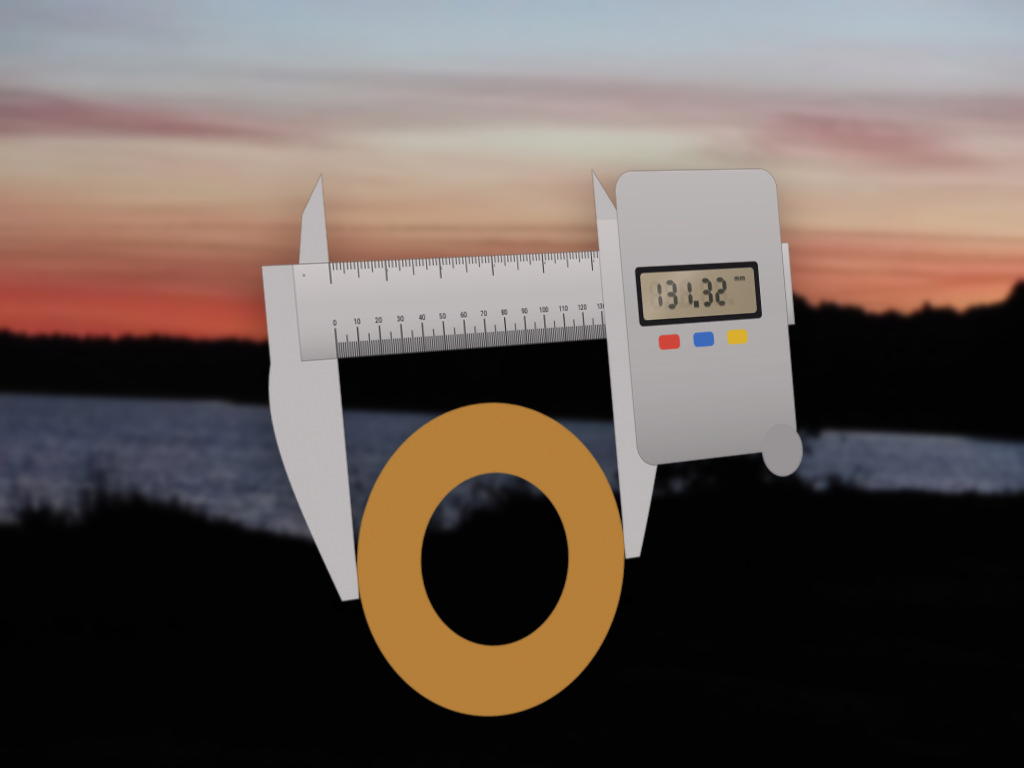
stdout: mm 131.32
